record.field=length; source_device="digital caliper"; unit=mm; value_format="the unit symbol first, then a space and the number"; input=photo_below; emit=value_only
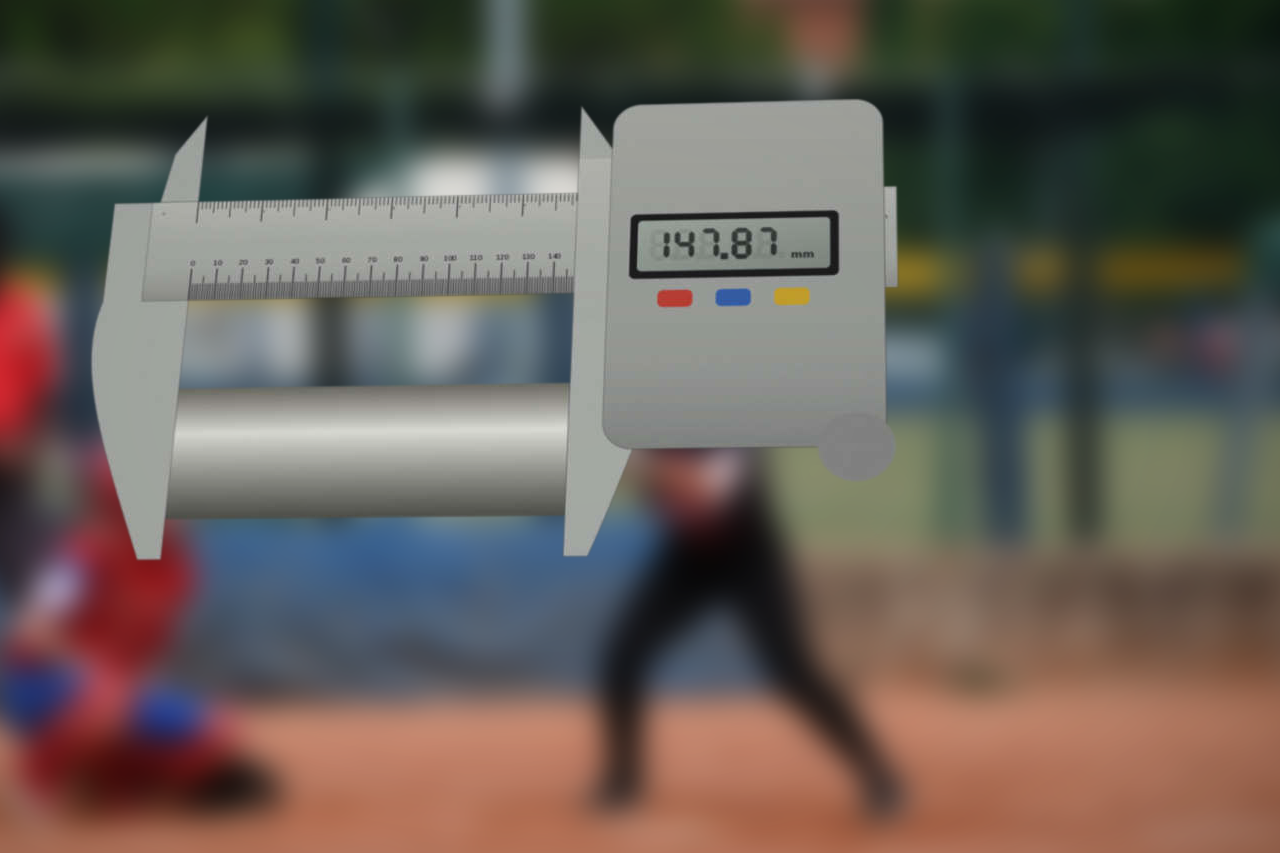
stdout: mm 147.87
